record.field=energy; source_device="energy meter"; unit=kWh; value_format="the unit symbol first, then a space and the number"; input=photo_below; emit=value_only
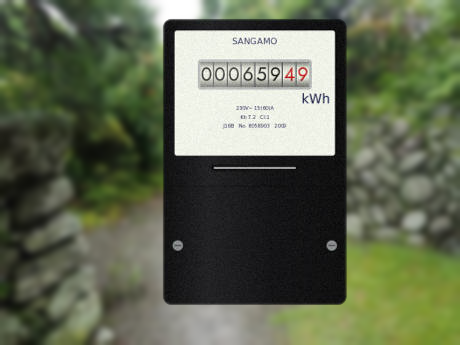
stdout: kWh 659.49
